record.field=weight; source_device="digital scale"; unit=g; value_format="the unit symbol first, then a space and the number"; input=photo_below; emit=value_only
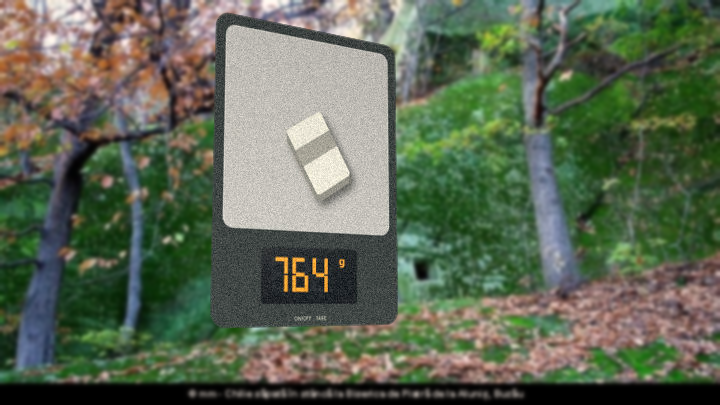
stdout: g 764
